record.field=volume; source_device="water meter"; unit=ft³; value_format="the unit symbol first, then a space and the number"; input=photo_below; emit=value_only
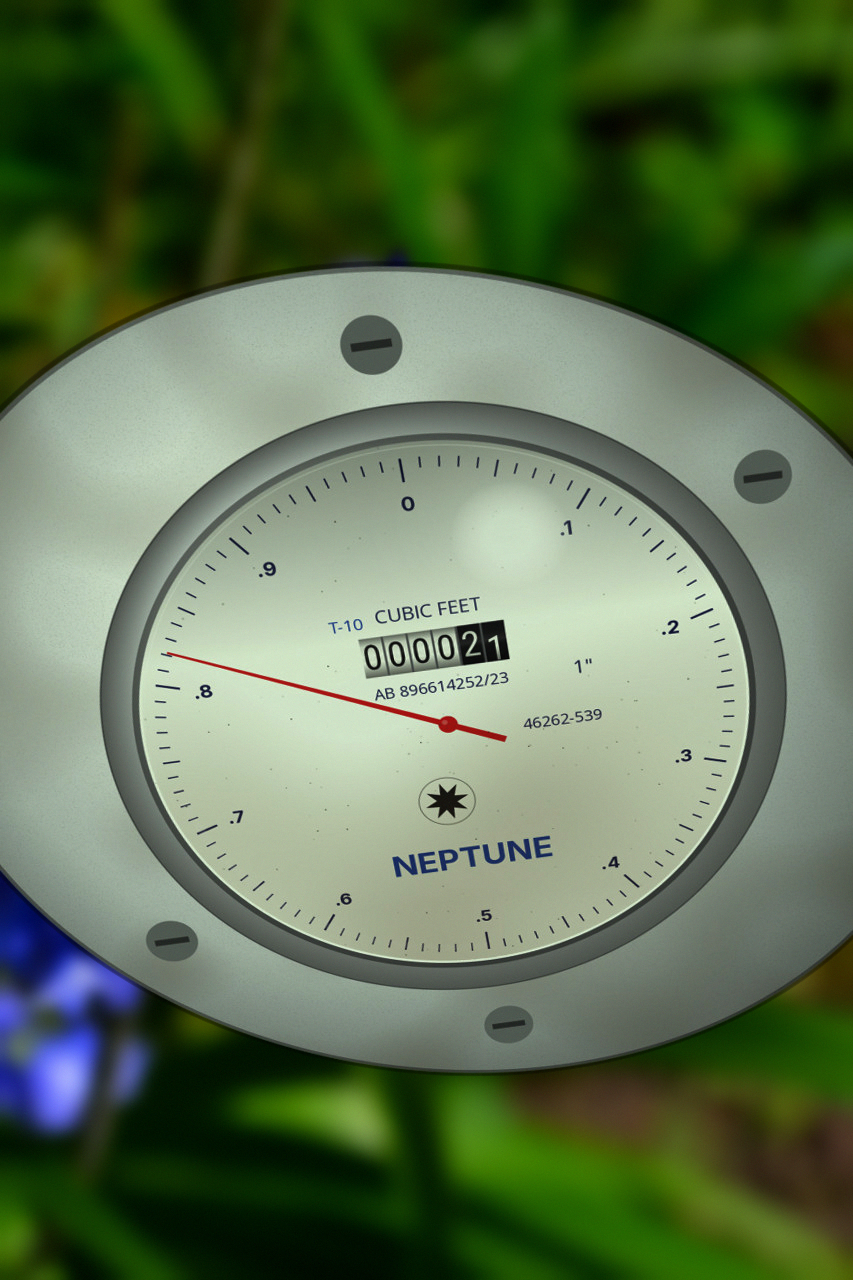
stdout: ft³ 20.82
